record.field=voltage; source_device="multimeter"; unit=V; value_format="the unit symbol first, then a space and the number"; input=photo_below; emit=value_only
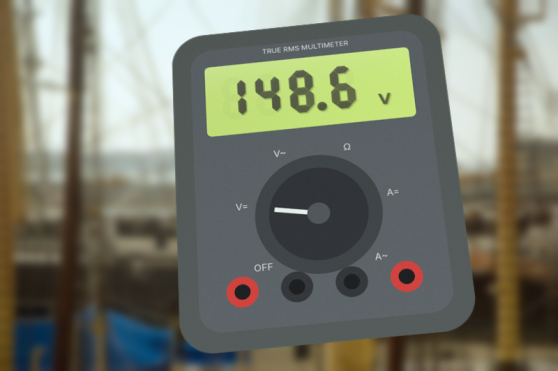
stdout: V 148.6
